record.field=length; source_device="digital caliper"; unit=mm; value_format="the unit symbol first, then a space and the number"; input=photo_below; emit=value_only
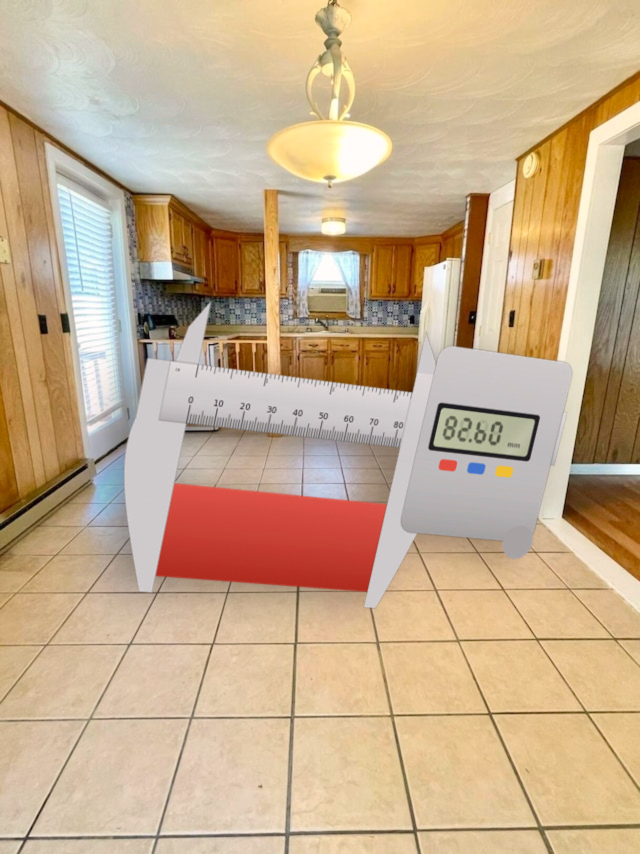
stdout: mm 82.60
